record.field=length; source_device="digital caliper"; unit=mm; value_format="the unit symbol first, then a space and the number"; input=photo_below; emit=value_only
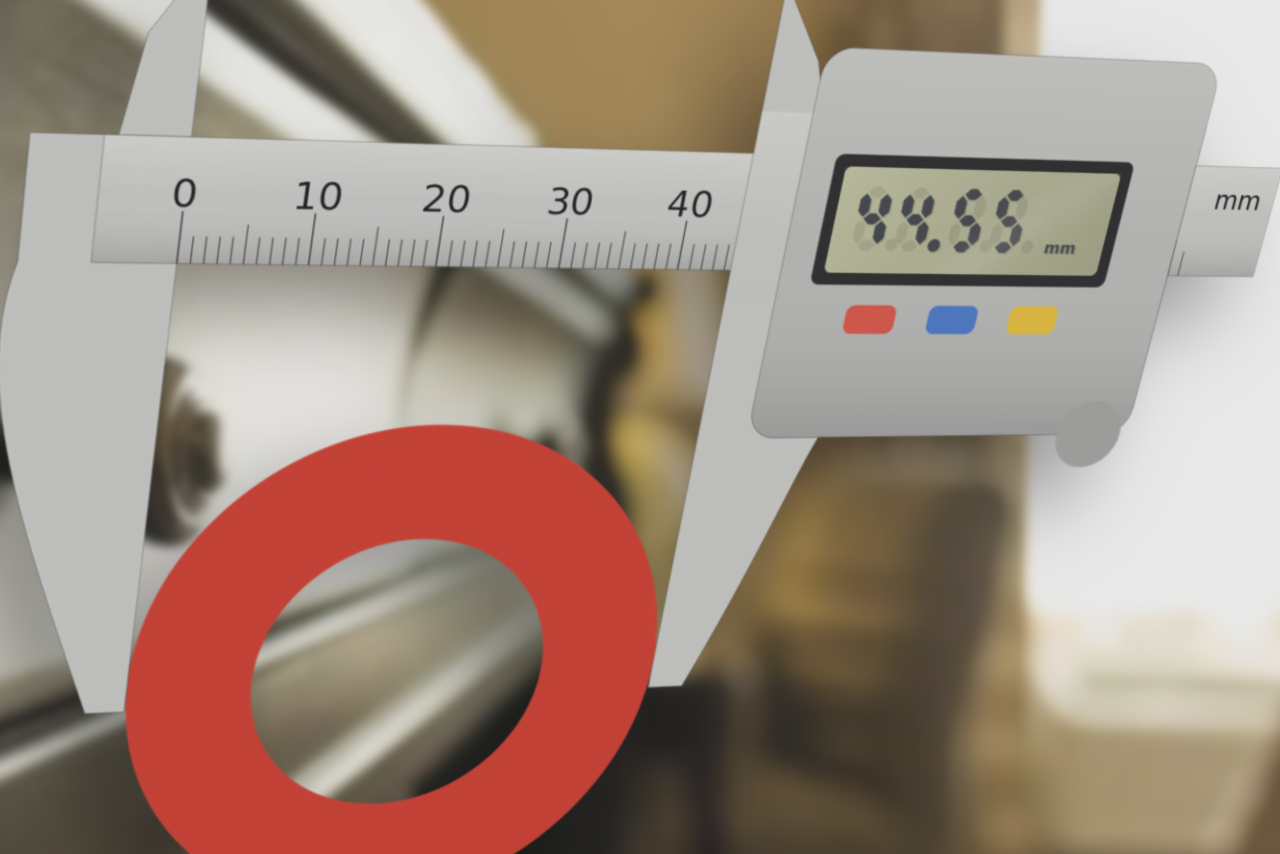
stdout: mm 44.55
